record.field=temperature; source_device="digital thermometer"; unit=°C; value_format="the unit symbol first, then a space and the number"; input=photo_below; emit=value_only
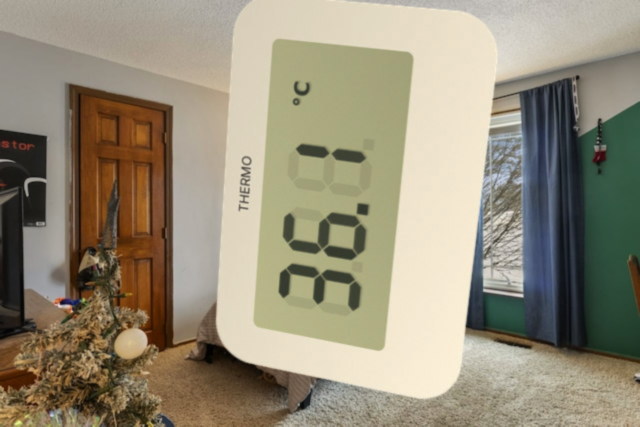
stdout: °C 36.1
